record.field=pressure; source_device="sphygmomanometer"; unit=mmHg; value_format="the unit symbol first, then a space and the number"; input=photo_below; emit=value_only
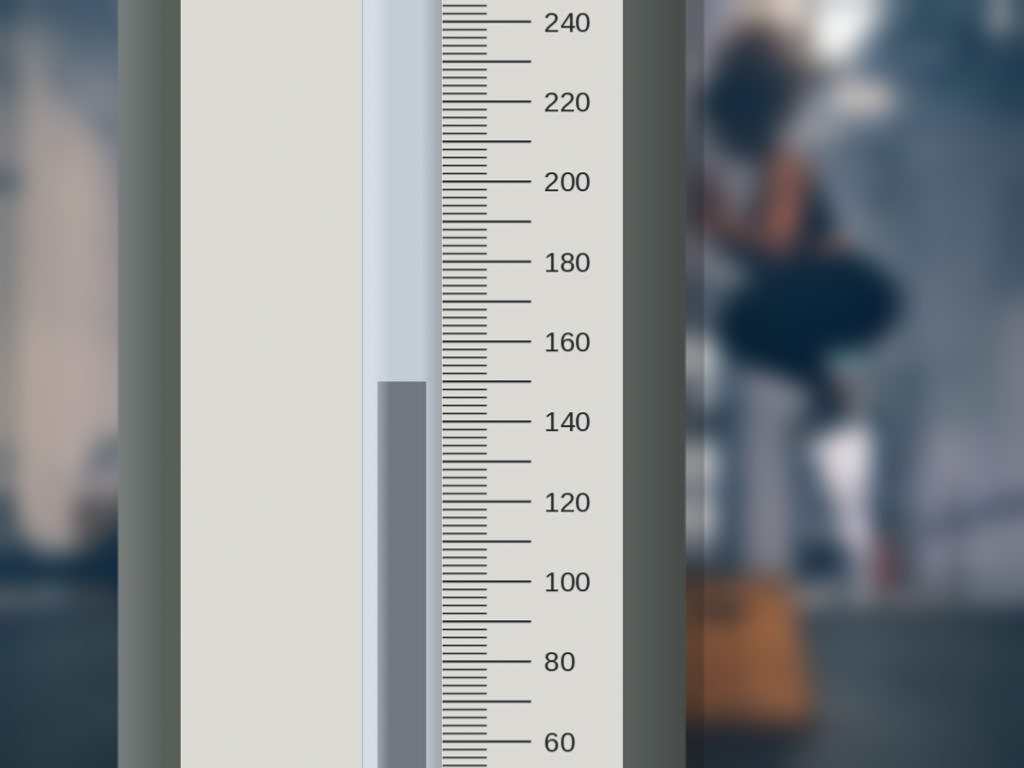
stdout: mmHg 150
